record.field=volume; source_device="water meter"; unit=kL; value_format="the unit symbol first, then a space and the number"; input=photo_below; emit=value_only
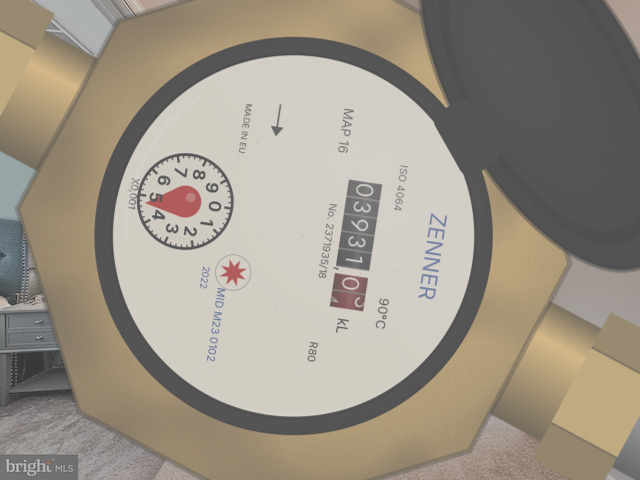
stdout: kL 3931.034
